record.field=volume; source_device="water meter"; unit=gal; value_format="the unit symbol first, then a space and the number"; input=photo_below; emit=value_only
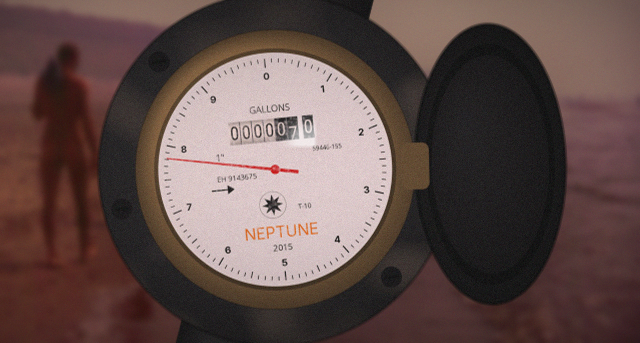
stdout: gal 67.8
